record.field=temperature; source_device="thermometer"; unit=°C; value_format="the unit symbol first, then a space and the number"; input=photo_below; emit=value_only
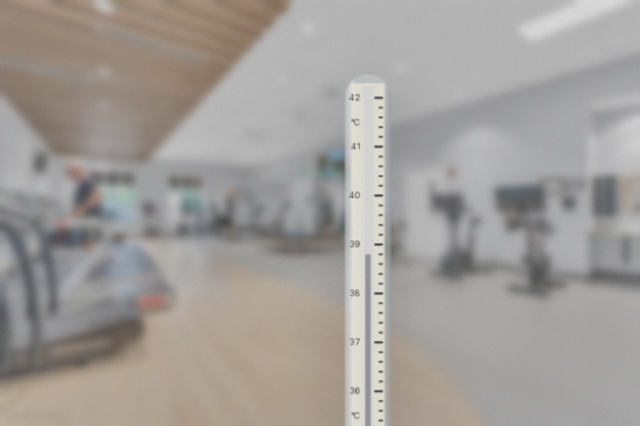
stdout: °C 38.8
